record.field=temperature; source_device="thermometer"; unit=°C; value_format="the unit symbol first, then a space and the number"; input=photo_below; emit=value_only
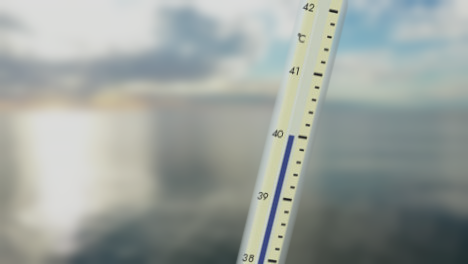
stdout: °C 40
